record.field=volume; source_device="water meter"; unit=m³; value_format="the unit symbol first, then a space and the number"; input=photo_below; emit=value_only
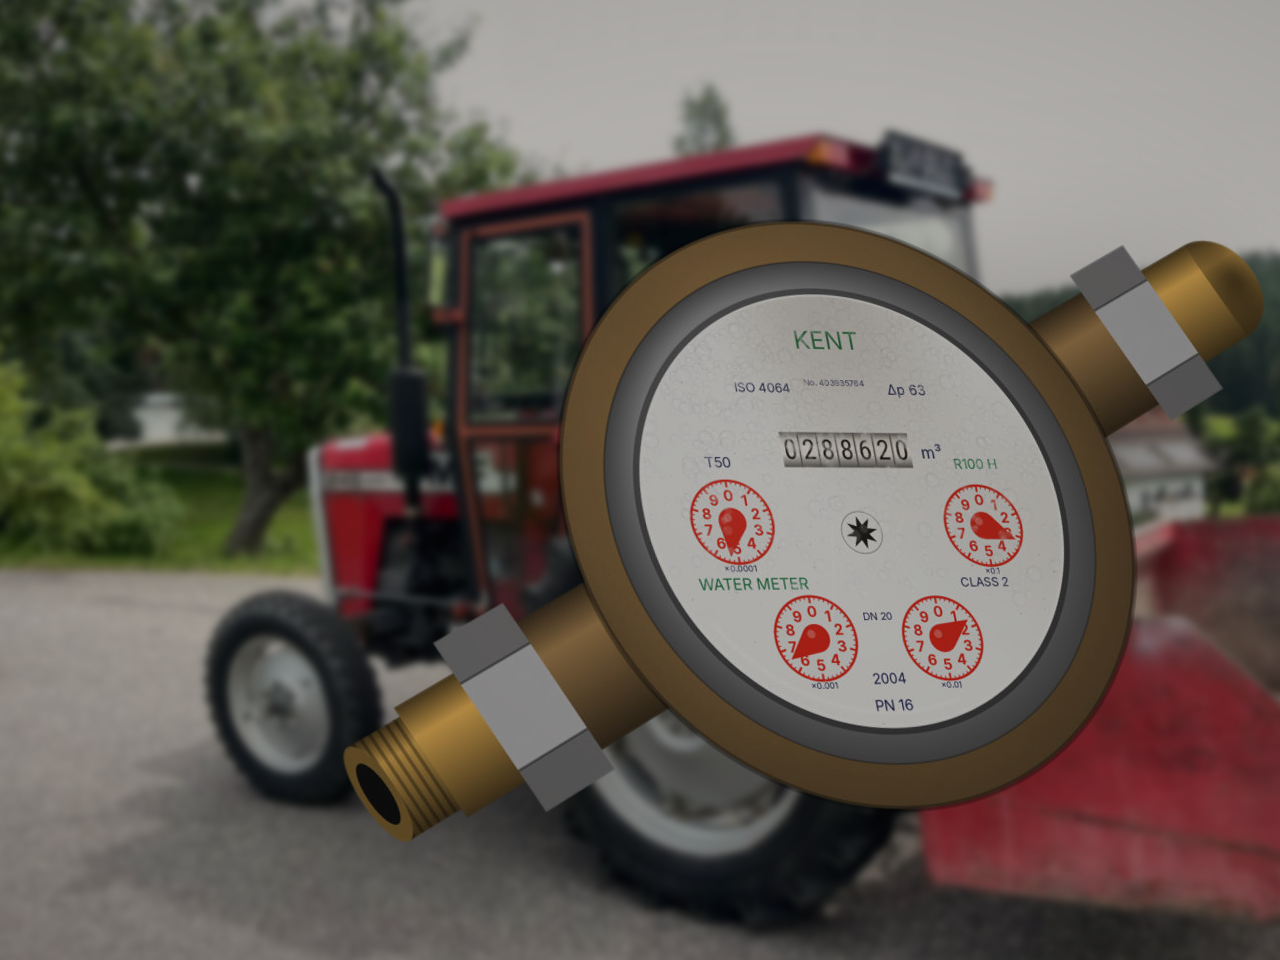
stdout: m³ 288620.3165
